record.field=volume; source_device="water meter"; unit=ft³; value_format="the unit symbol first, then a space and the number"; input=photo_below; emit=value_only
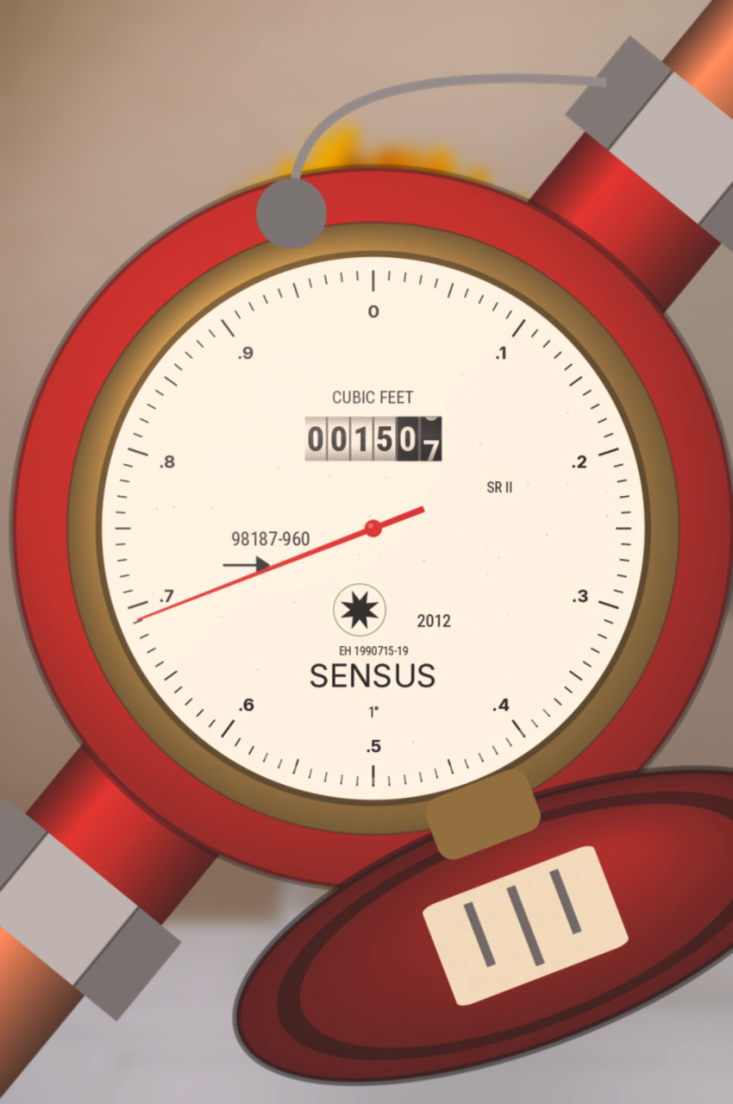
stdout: ft³ 1506.69
